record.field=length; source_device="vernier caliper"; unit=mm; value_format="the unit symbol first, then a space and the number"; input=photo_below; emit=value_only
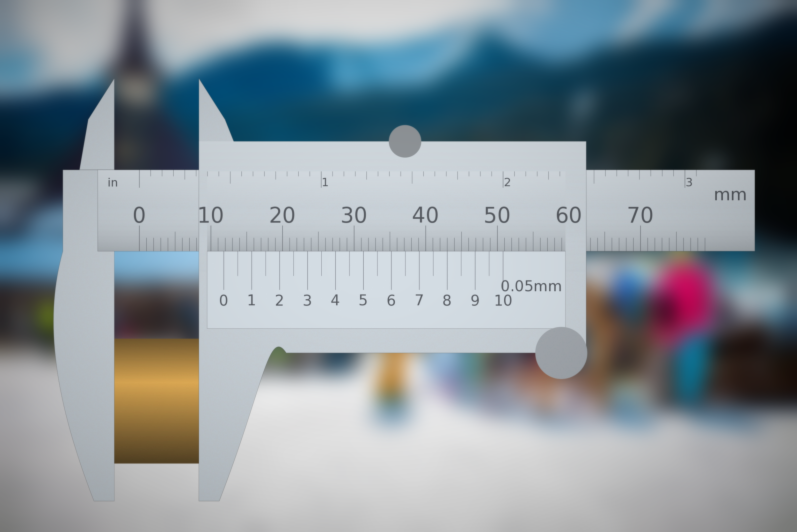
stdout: mm 11.8
